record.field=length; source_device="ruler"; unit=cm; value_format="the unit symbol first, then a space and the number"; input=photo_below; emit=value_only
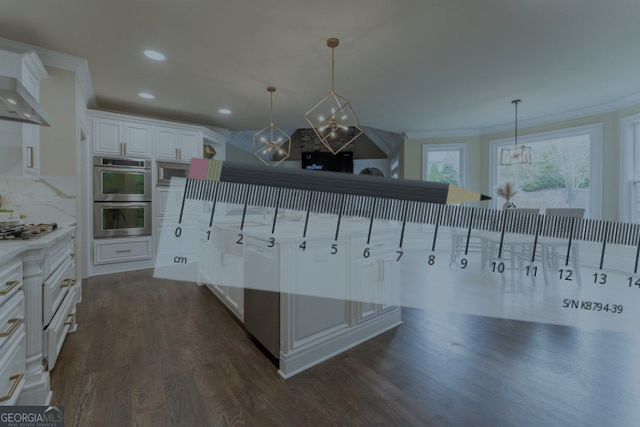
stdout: cm 9.5
